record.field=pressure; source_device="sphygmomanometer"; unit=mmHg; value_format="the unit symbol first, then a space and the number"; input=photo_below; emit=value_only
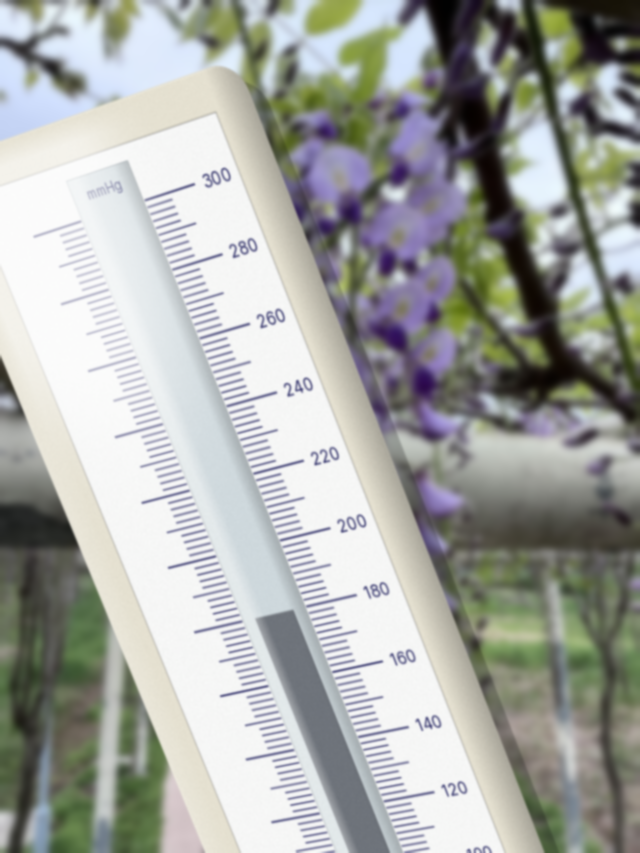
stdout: mmHg 180
